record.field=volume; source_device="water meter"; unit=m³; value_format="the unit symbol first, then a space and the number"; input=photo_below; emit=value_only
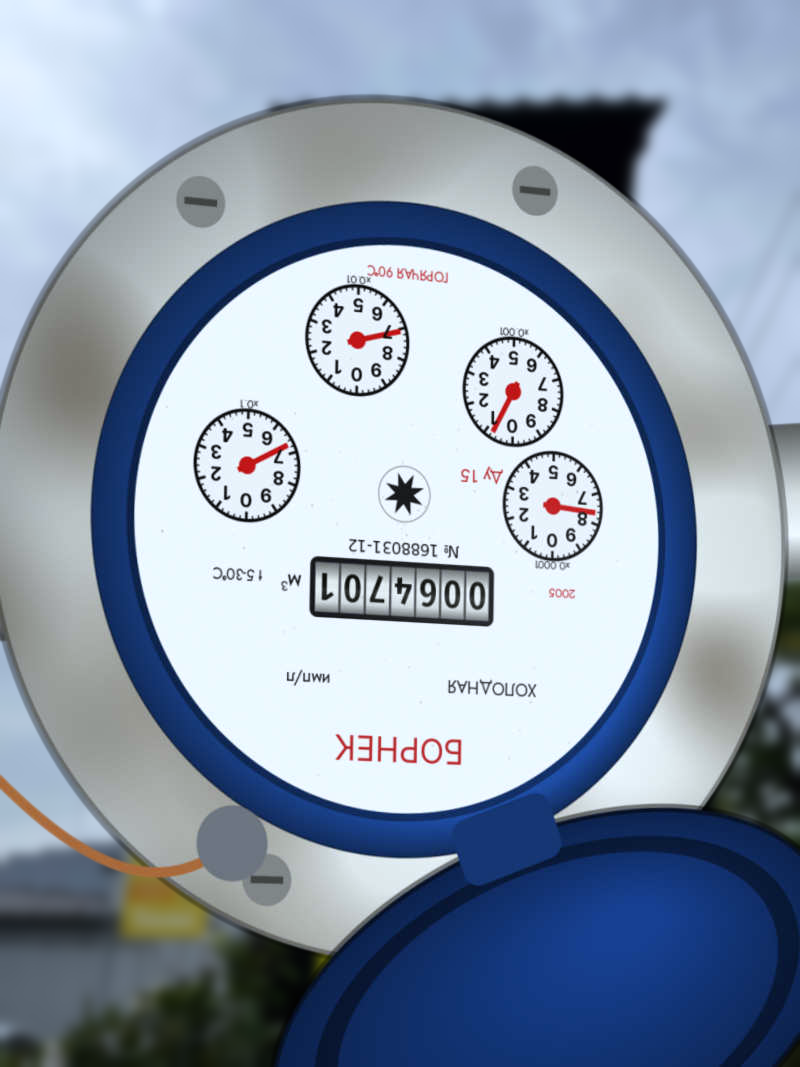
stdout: m³ 64701.6707
